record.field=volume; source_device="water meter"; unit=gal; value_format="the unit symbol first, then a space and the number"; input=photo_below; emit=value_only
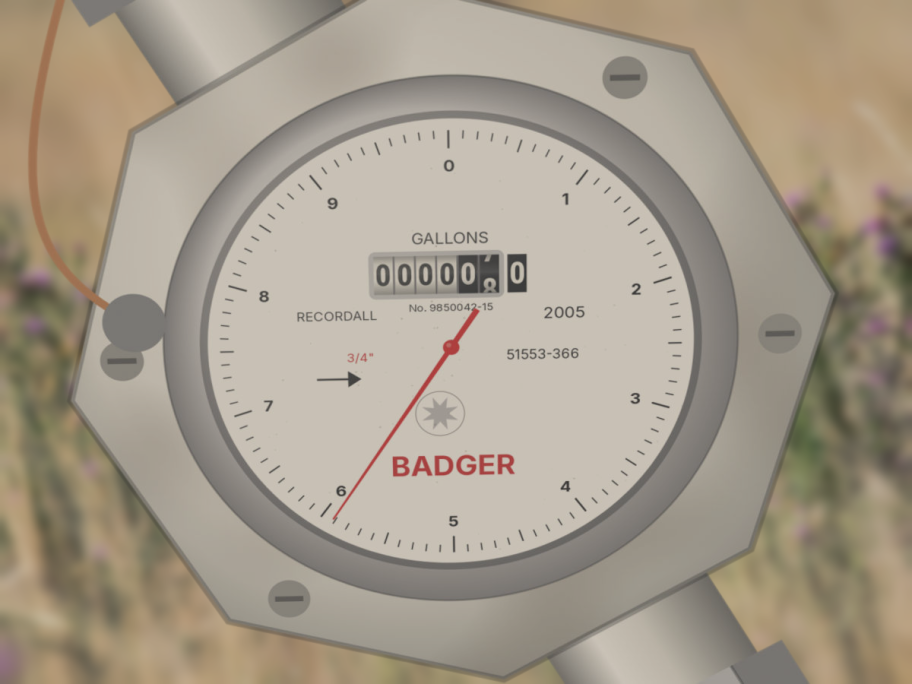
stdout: gal 75.9
